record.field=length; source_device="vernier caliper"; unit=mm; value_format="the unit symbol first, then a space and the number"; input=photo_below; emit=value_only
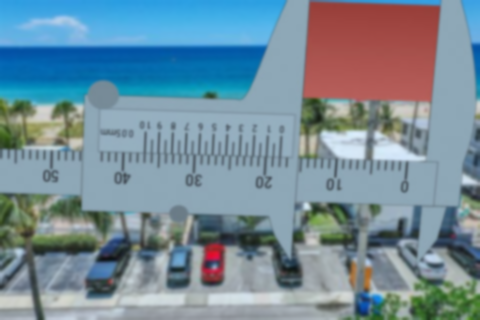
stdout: mm 18.0
